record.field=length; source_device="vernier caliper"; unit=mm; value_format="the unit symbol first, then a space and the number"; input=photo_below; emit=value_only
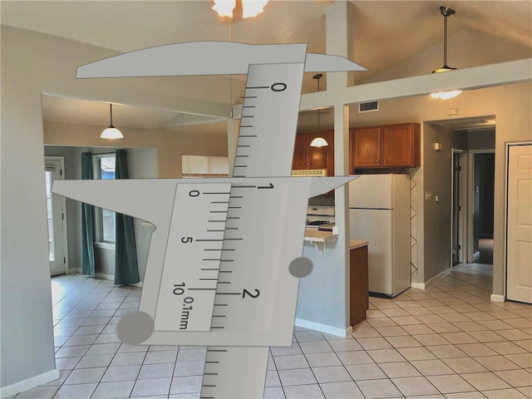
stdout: mm 10.6
